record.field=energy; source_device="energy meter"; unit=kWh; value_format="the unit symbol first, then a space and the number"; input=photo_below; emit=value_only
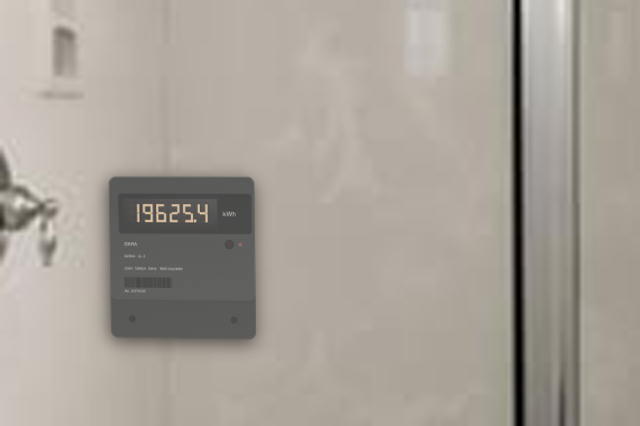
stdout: kWh 19625.4
